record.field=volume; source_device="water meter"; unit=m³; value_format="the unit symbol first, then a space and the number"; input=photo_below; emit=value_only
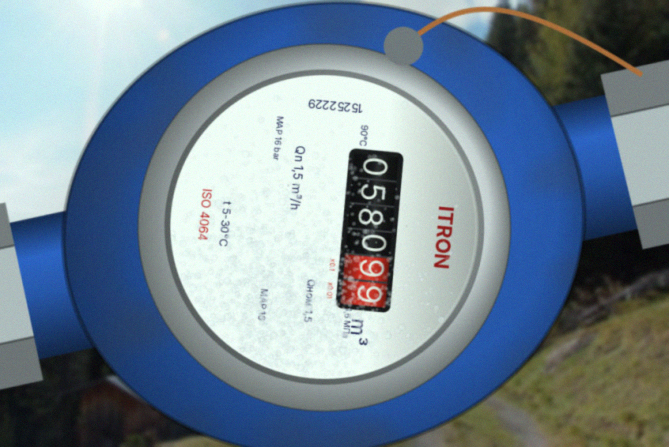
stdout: m³ 580.99
